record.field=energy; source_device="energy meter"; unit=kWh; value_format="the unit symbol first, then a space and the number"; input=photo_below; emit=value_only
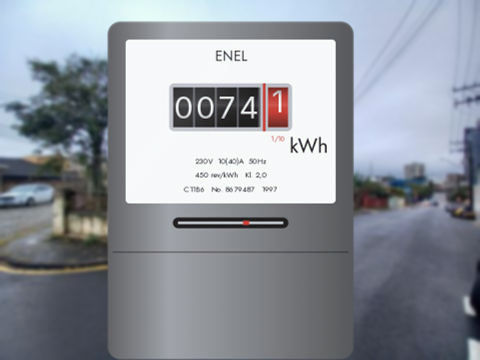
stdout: kWh 74.1
